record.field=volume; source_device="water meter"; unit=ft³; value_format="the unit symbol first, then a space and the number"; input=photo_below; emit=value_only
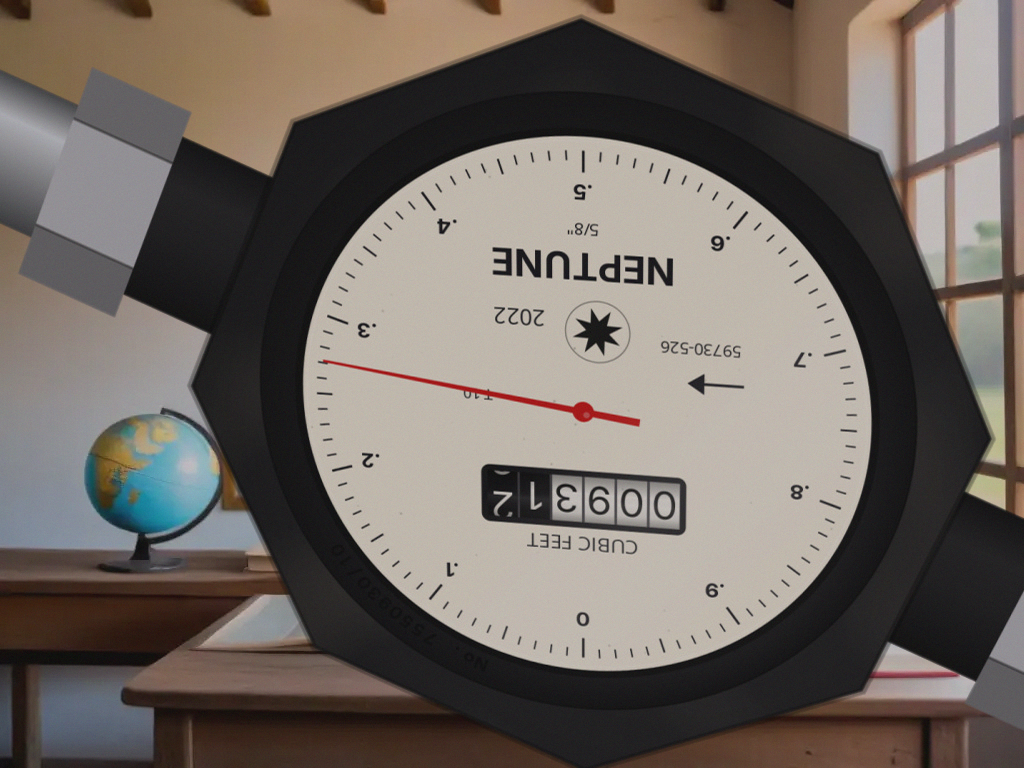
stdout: ft³ 9312.27
